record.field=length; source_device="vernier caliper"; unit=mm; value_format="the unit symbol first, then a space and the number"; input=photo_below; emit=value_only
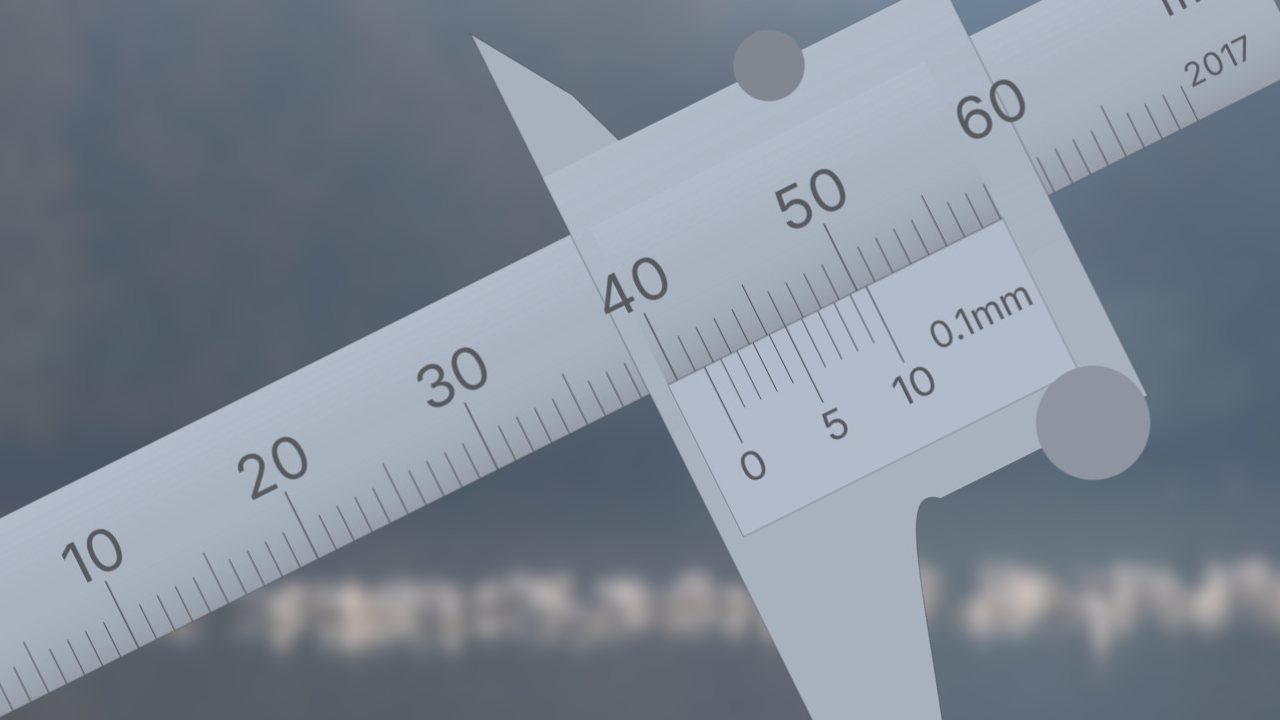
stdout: mm 41.5
